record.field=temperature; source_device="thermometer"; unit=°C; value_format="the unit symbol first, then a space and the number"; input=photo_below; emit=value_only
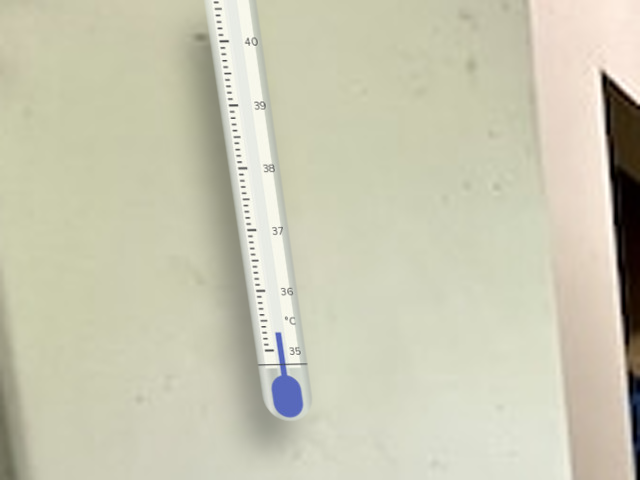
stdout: °C 35.3
